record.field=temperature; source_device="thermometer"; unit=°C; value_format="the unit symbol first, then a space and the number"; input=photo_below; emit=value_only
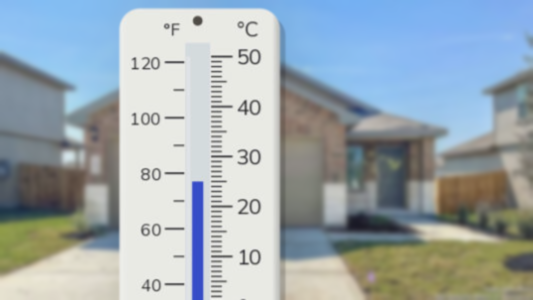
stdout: °C 25
